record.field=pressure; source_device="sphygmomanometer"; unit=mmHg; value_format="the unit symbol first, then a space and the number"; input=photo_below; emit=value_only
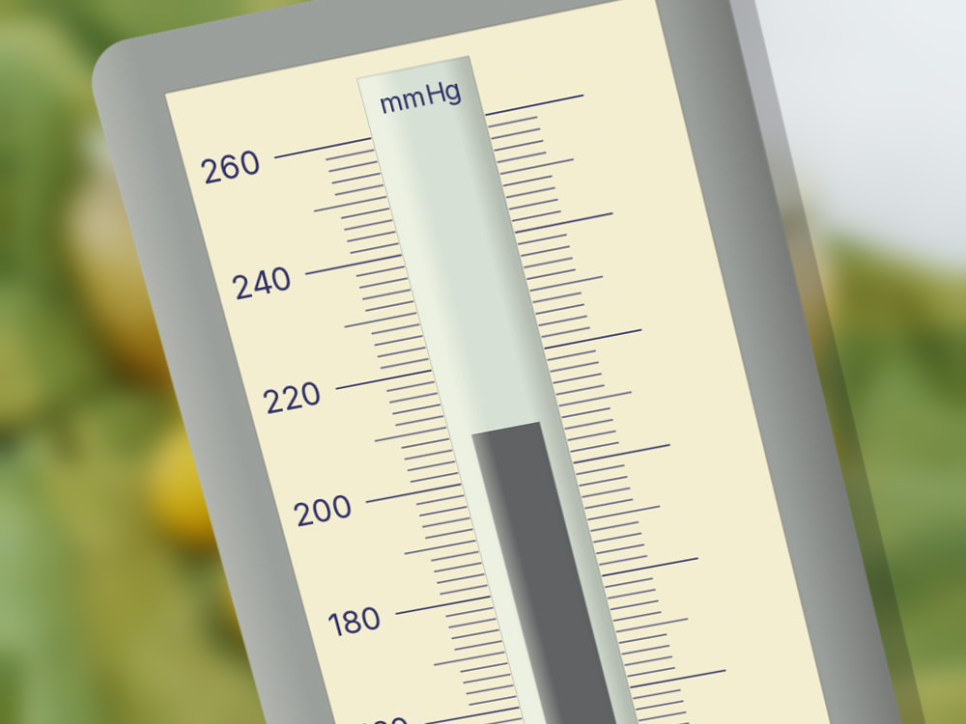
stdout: mmHg 208
